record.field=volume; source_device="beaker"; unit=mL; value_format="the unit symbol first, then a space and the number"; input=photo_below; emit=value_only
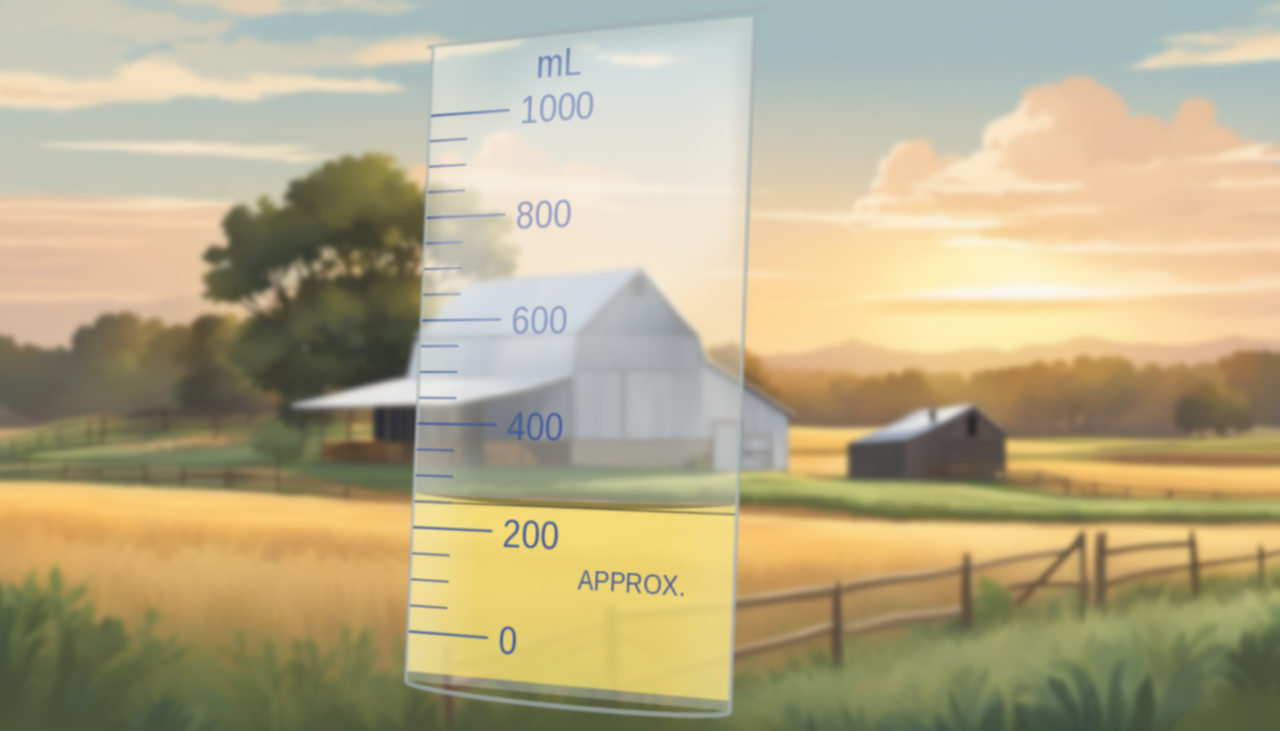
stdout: mL 250
